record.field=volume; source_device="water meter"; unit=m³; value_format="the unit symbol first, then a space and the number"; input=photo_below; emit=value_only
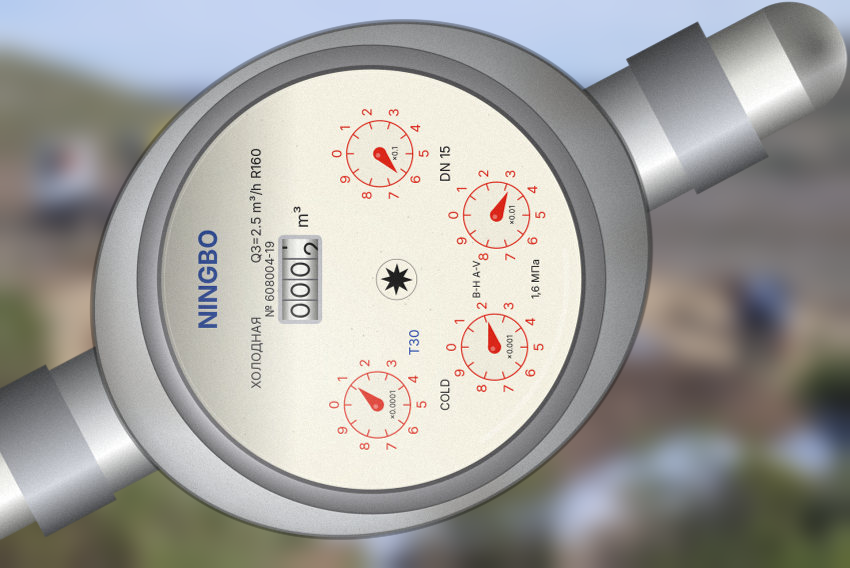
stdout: m³ 1.6321
